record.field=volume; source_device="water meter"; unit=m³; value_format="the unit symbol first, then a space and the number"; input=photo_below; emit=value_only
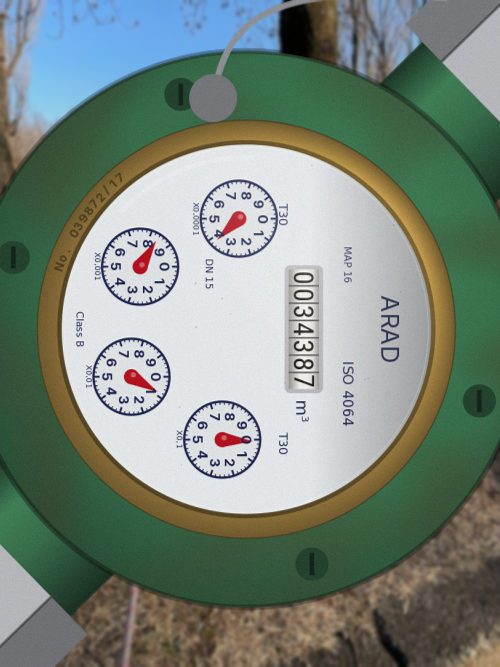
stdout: m³ 34387.0083
